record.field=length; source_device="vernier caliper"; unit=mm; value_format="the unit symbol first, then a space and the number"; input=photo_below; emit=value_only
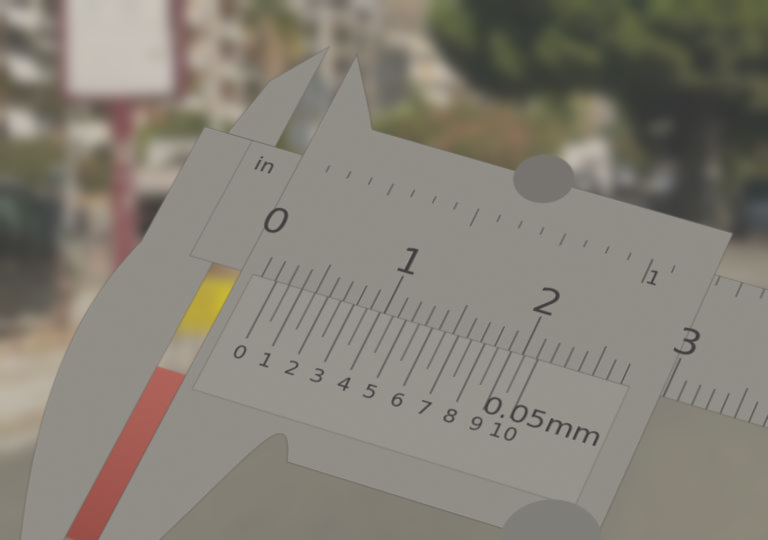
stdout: mm 2.1
